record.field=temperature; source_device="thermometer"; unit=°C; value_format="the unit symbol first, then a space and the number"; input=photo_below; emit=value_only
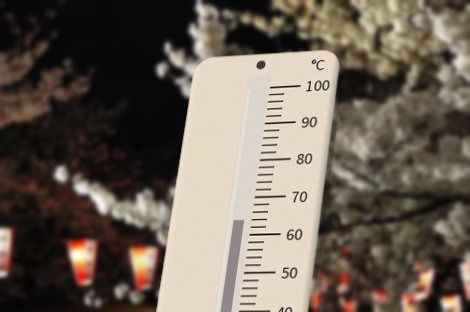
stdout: °C 64
